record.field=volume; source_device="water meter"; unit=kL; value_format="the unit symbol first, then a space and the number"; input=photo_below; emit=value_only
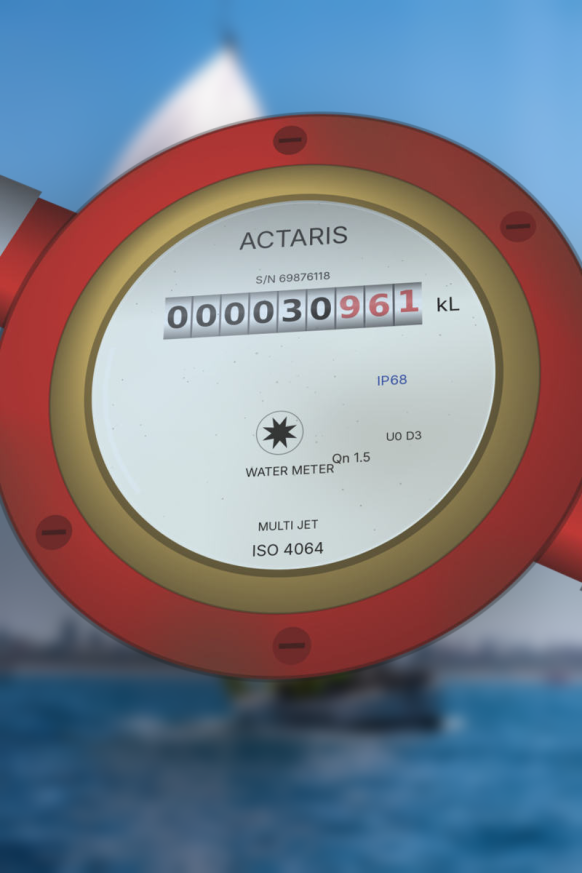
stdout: kL 30.961
